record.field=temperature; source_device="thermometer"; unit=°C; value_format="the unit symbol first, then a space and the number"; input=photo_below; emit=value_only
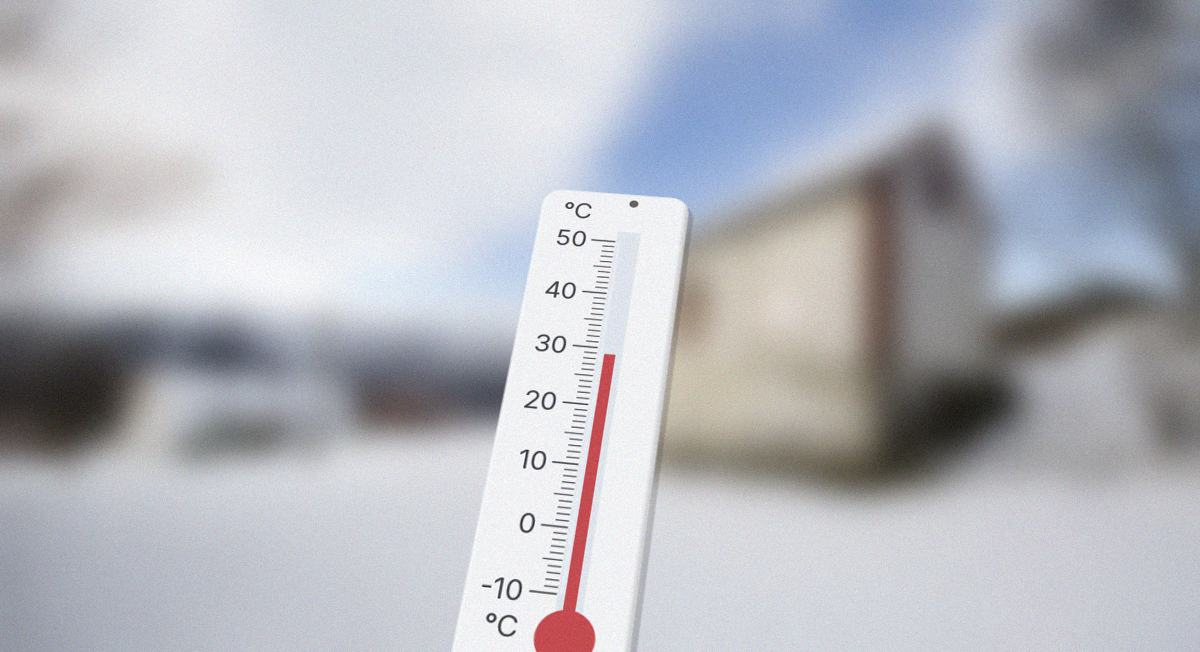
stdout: °C 29
